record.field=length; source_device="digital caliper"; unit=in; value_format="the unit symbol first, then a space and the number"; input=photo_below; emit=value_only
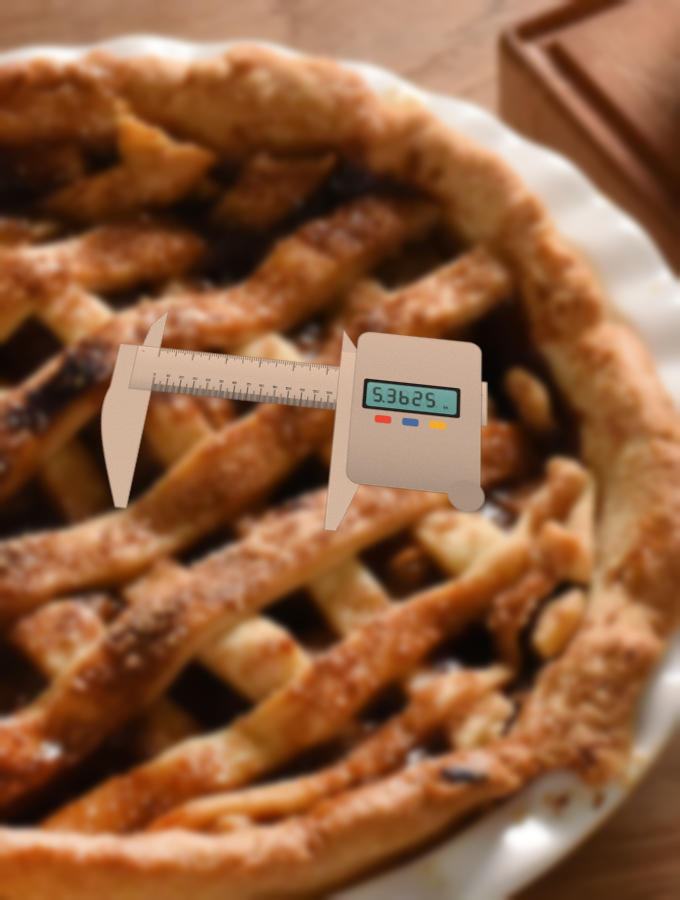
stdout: in 5.3625
